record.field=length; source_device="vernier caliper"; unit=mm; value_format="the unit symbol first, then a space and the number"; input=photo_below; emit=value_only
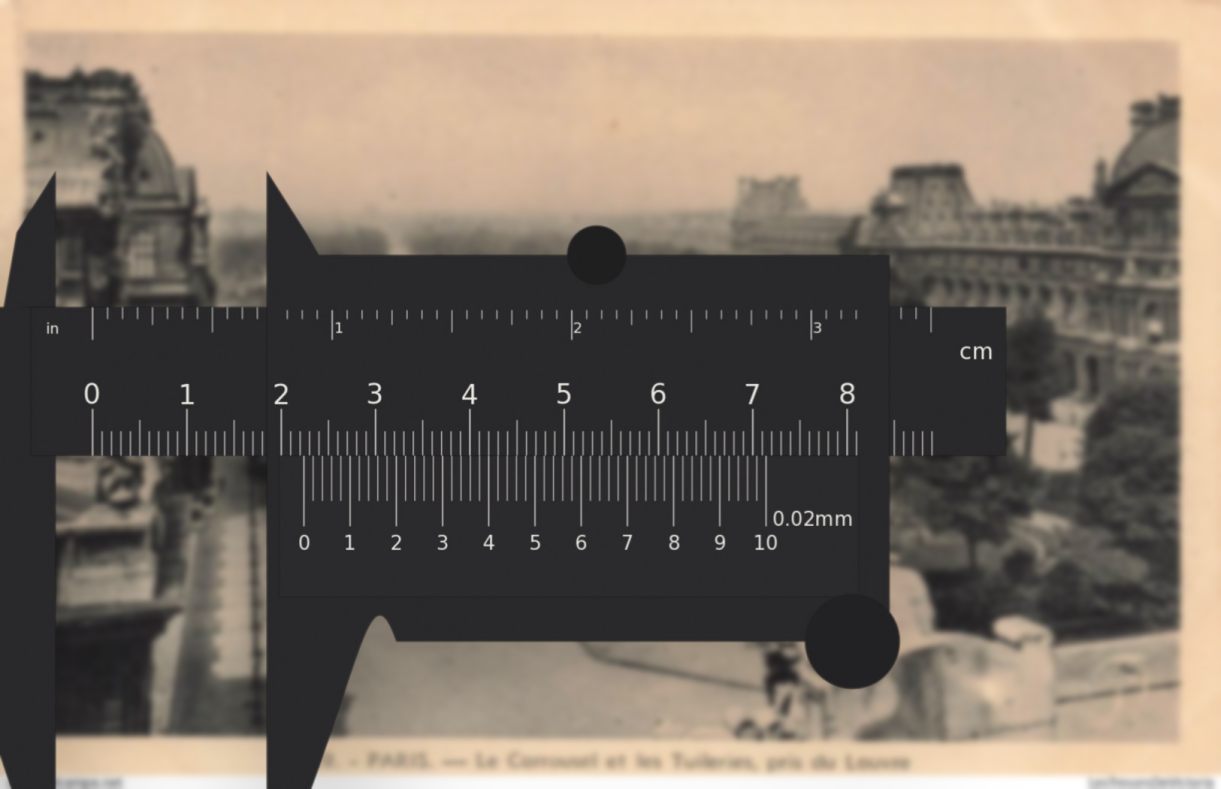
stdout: mm 22.4
